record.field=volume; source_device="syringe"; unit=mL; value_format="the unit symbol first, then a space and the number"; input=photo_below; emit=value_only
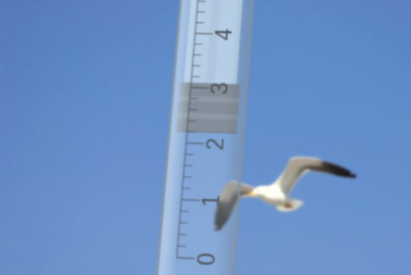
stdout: mL 2.2
